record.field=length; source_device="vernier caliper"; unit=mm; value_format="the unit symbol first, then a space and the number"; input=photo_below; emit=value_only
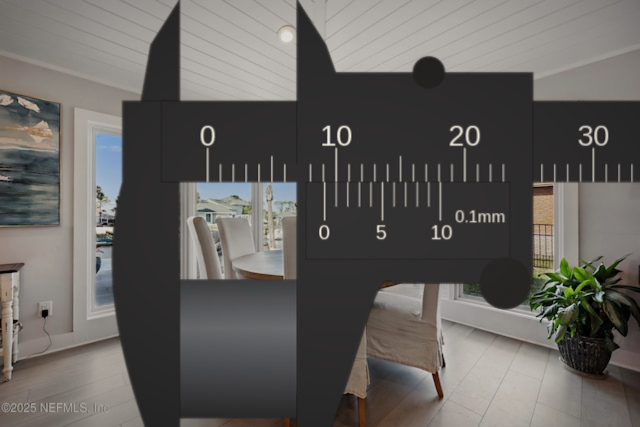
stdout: mm 9.1
